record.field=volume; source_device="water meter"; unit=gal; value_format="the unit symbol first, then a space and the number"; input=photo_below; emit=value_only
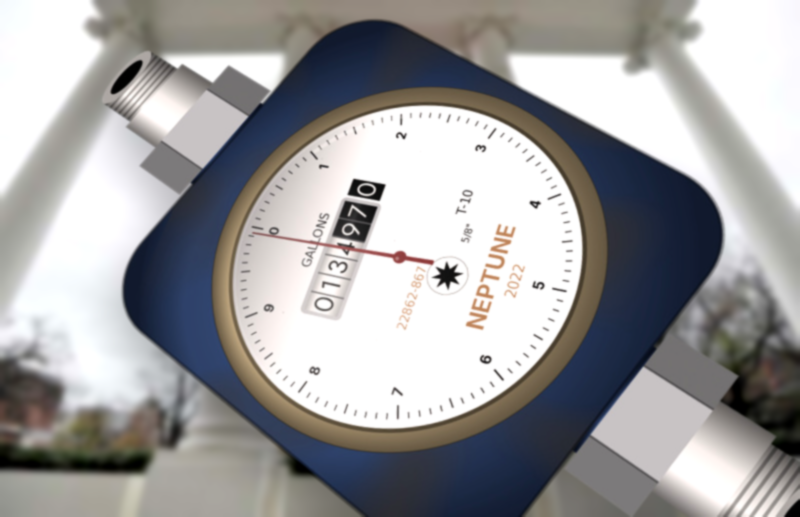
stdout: gal 134969.9
